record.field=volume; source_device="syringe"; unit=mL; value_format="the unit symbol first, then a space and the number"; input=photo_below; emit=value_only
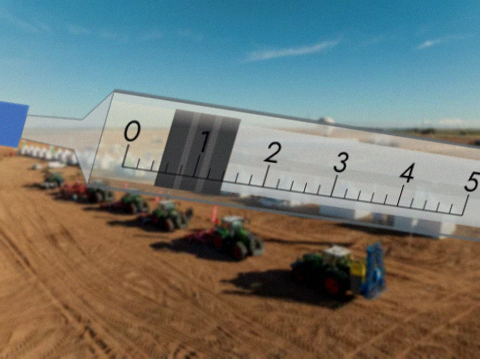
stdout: mL 0.5
